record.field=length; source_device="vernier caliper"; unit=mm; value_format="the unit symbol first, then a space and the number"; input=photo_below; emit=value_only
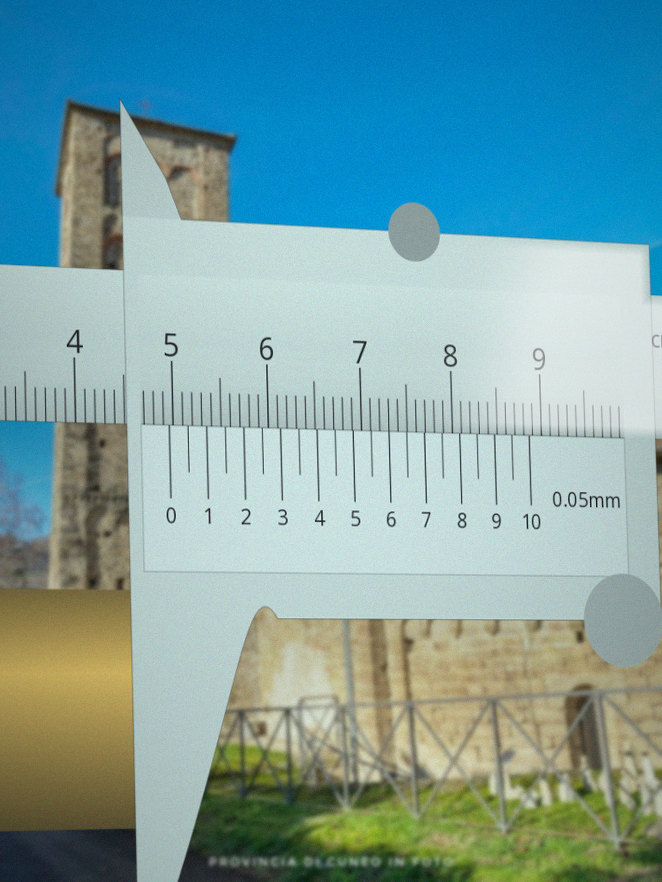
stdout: mm 49.6
